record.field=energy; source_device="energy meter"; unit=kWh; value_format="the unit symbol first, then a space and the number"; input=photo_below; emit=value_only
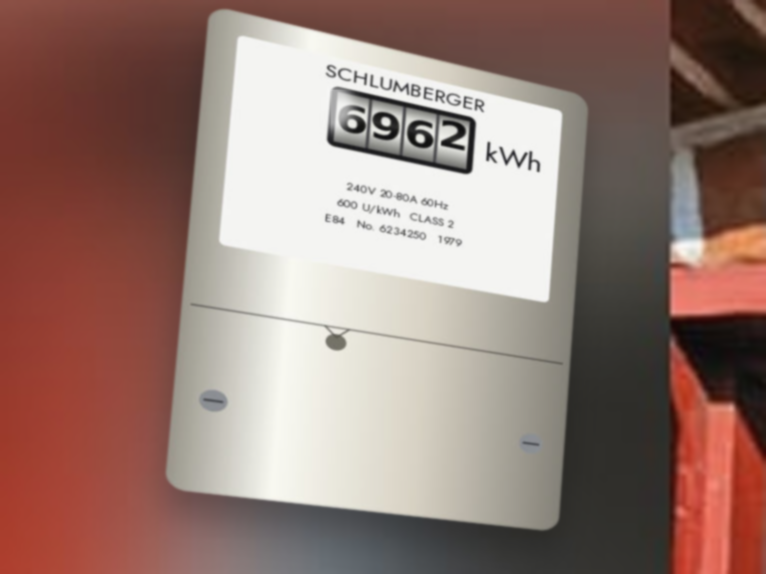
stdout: kWh 6962
